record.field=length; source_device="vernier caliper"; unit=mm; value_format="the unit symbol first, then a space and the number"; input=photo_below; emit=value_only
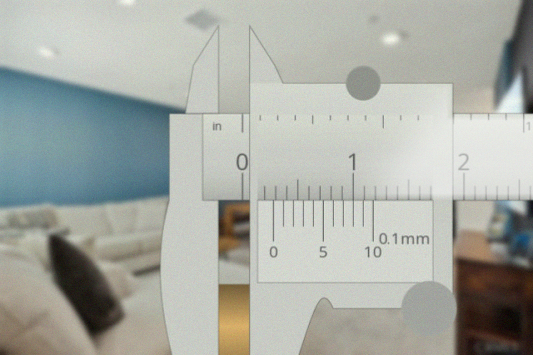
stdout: mm 2.8
